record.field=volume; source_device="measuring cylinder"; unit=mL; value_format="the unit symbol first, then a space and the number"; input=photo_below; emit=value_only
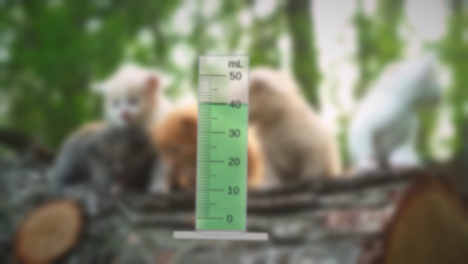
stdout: mL 40
